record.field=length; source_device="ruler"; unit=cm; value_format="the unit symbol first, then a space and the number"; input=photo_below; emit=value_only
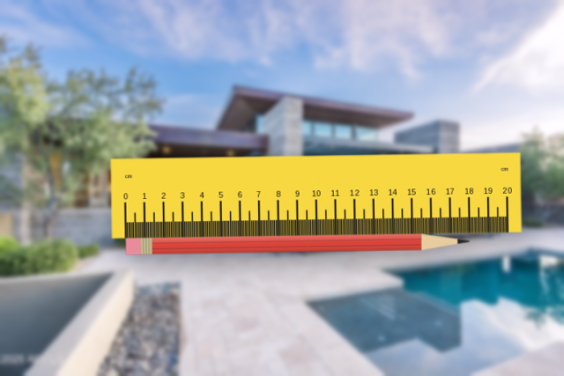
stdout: cm 18
